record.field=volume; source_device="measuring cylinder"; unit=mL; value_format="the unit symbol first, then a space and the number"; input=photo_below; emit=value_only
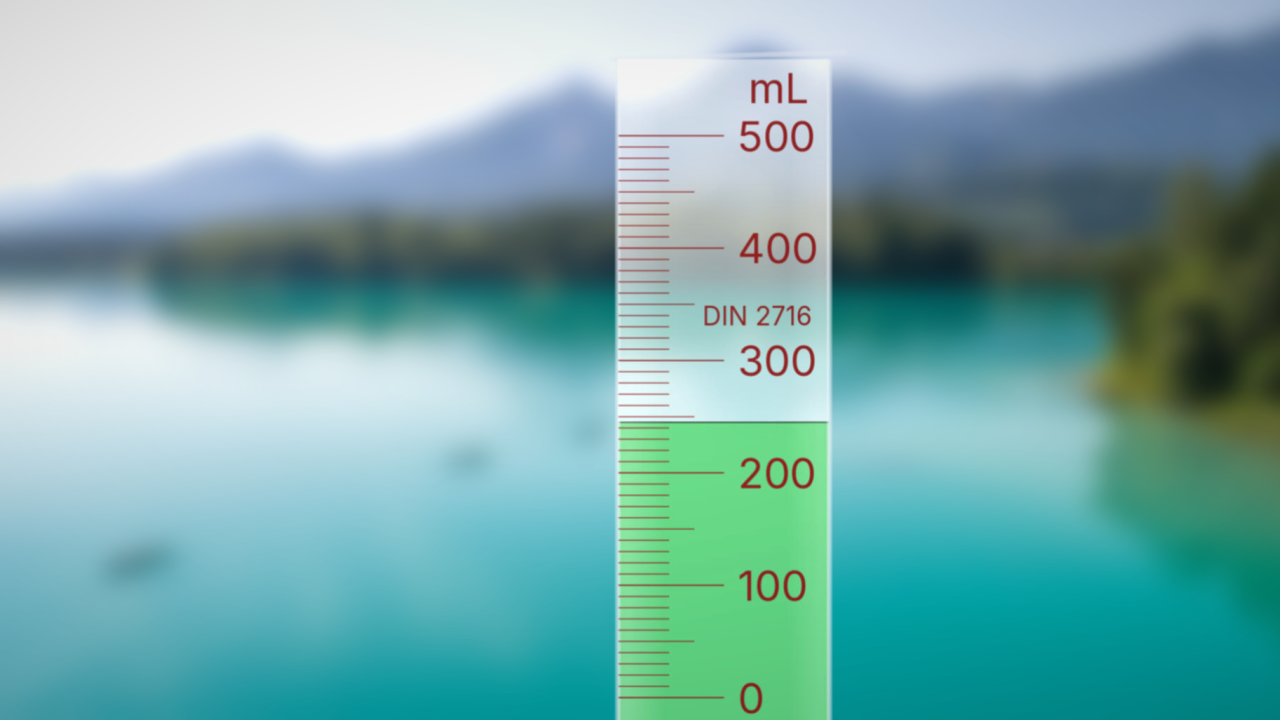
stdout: mL 245
